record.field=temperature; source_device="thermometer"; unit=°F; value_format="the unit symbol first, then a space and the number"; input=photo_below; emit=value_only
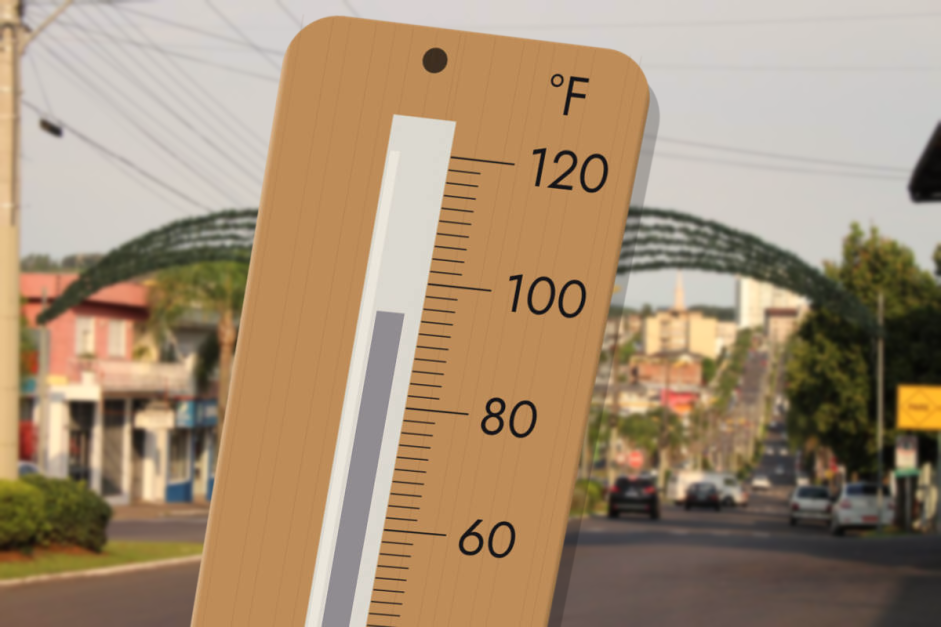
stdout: °F 95
